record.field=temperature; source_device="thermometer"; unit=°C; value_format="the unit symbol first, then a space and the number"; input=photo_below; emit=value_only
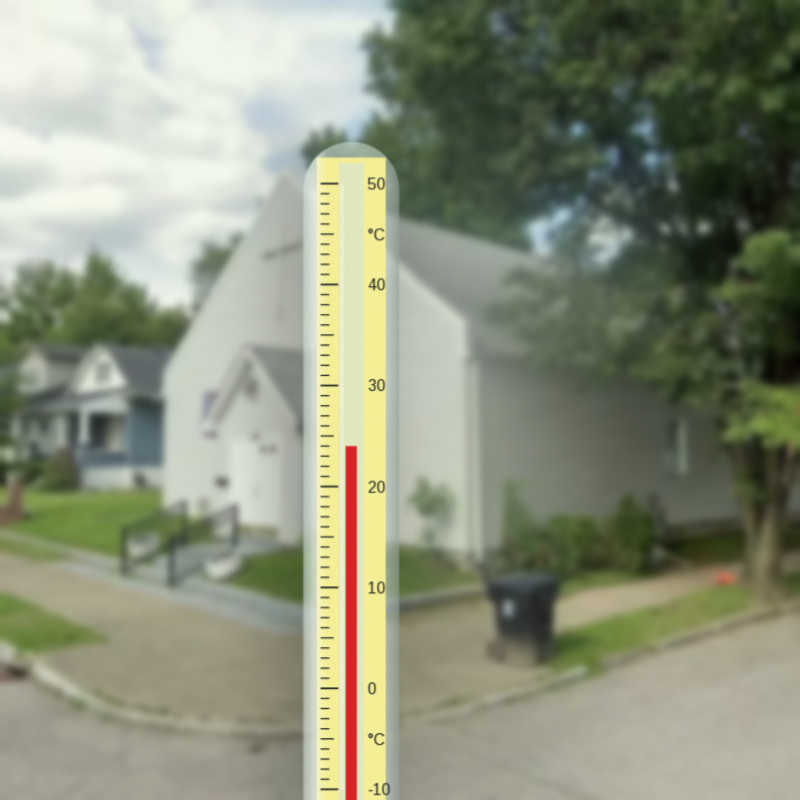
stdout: °C 24
